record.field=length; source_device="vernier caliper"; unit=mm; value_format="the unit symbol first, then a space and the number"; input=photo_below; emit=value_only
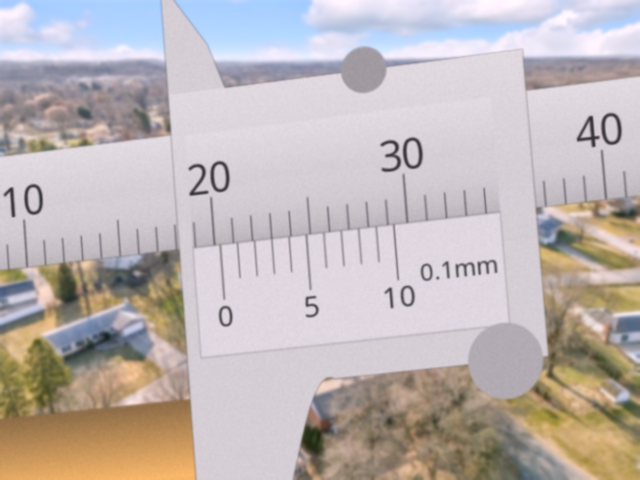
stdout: mm 20.3
